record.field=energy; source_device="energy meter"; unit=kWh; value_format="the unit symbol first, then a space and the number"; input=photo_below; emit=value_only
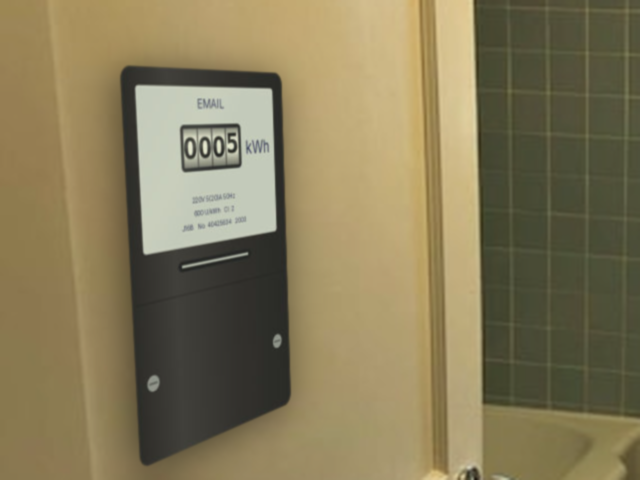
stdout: kWh 5
